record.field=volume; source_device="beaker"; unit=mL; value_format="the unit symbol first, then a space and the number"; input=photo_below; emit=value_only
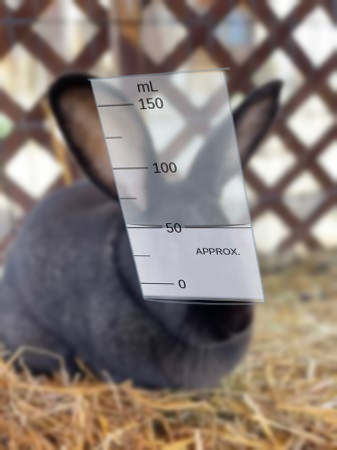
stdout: mL 50
